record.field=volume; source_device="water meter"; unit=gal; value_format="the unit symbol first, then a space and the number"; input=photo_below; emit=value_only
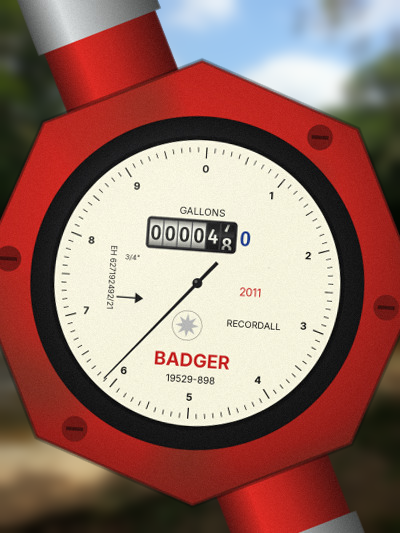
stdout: gal 476.1
